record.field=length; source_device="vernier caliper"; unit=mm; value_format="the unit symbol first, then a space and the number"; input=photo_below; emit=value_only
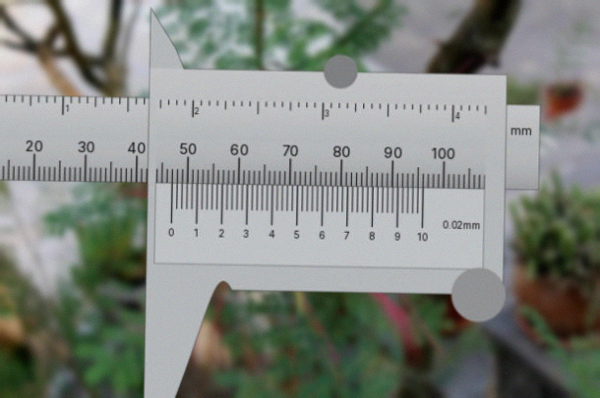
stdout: mm 47.0
